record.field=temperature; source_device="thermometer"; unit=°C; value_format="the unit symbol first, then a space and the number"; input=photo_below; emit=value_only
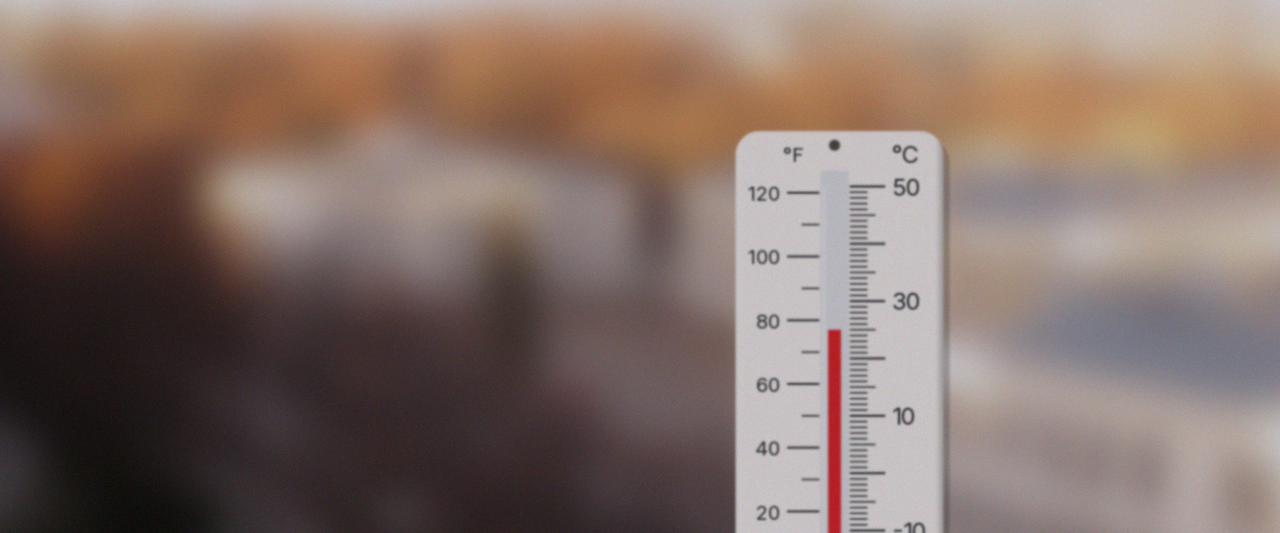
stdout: °C 25
